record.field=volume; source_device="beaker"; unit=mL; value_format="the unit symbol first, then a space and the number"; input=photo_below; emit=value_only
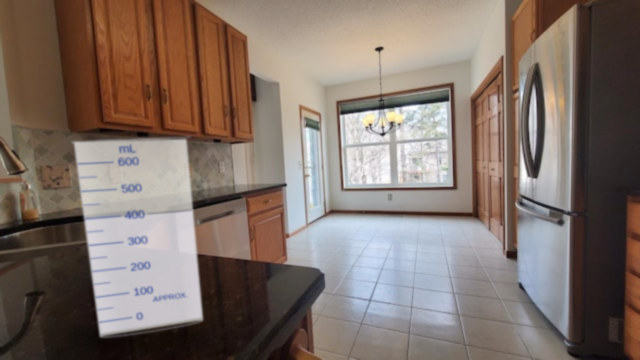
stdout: mL 400
